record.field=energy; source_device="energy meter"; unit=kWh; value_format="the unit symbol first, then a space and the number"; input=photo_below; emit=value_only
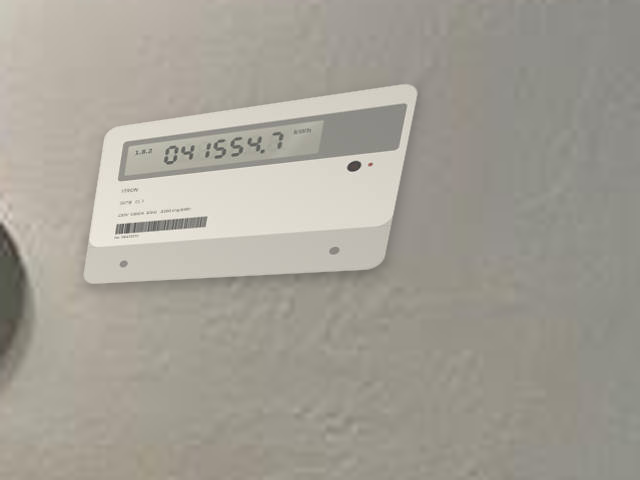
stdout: kWh 41554.7
